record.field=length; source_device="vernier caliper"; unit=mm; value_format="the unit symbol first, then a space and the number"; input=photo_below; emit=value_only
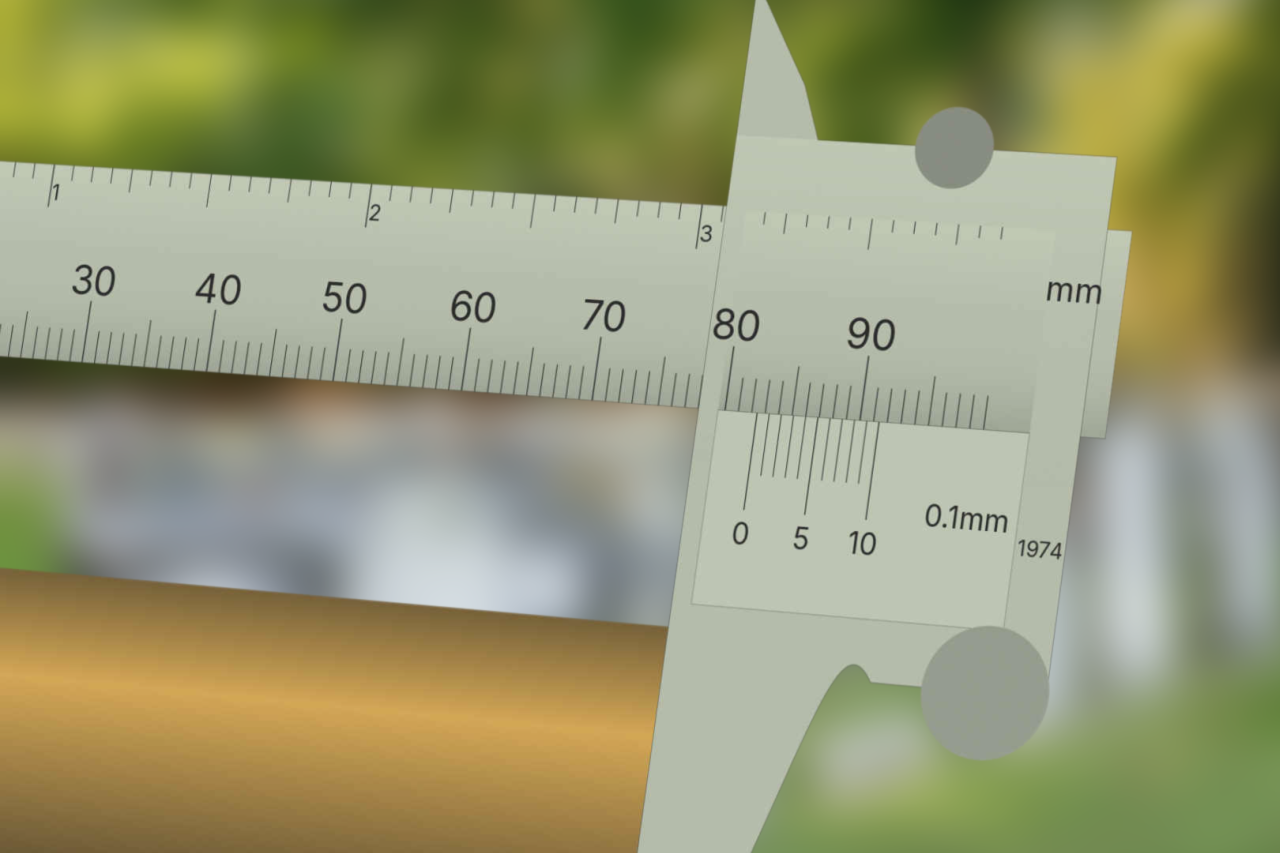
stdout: mm 82.4
